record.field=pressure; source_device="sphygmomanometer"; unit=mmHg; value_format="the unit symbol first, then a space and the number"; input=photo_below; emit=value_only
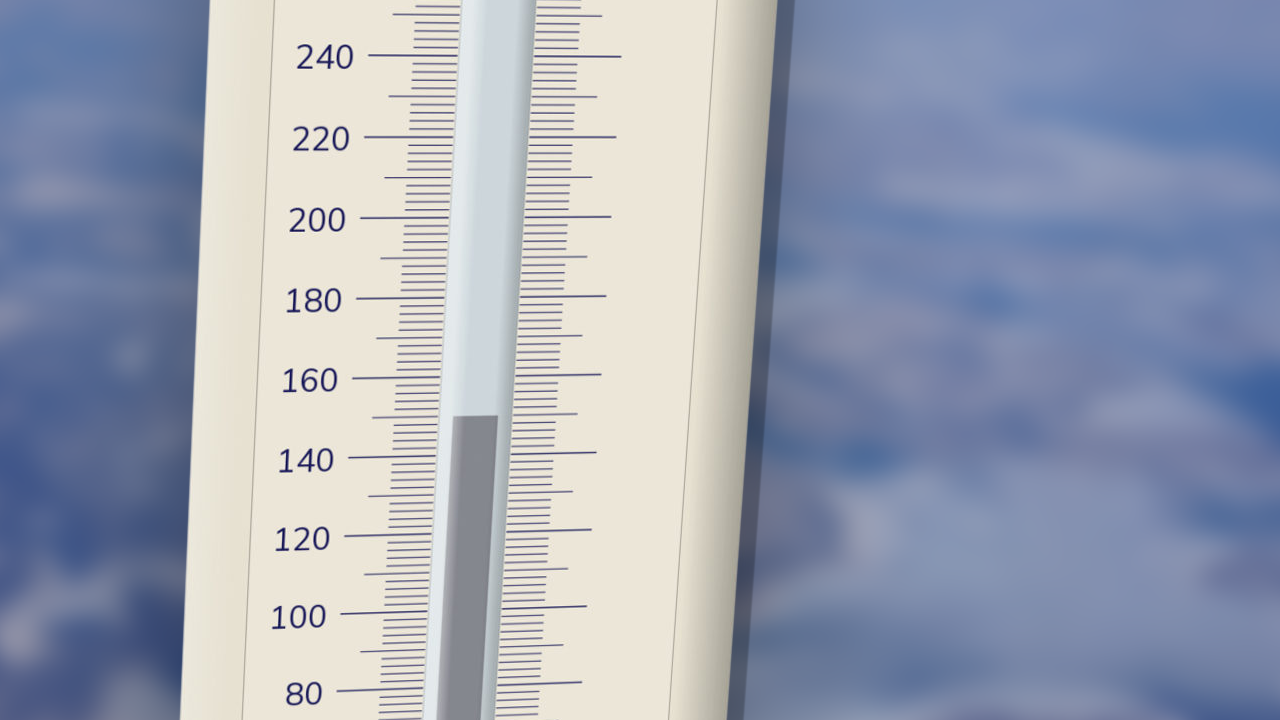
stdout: mmHg 150
